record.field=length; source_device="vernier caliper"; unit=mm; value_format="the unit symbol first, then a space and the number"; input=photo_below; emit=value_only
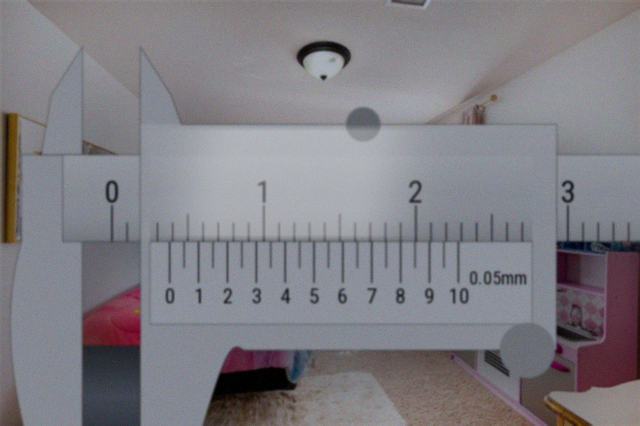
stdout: mm 3.8
